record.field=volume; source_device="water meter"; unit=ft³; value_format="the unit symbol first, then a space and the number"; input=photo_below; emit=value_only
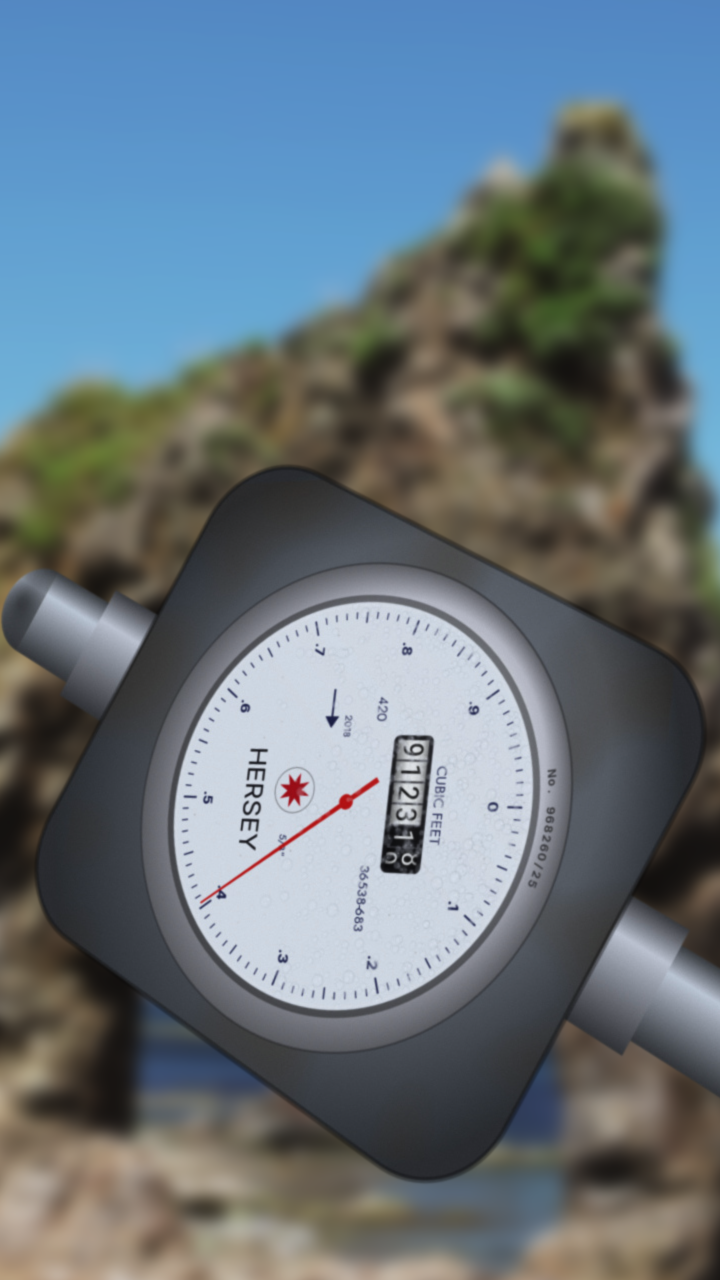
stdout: ft³ 912318.40
